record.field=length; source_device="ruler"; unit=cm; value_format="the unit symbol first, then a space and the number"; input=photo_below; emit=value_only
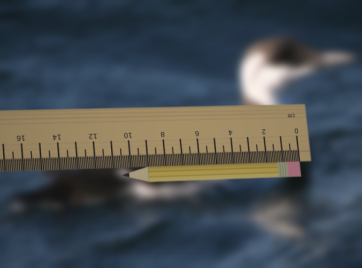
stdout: cm 10.5
